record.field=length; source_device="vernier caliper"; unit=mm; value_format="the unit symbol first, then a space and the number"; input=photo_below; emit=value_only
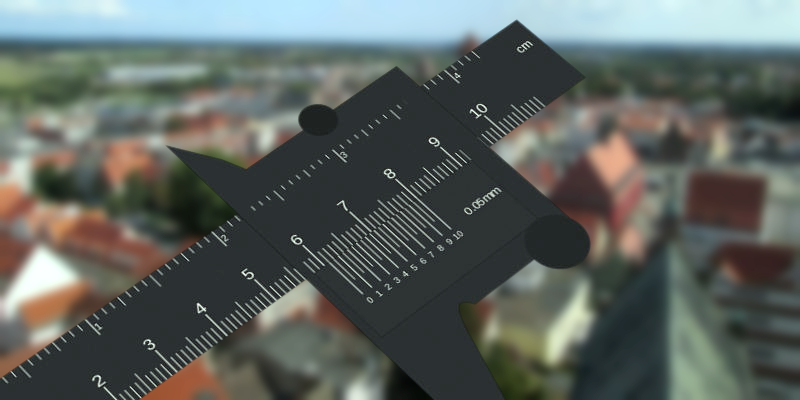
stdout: mm 61.0
